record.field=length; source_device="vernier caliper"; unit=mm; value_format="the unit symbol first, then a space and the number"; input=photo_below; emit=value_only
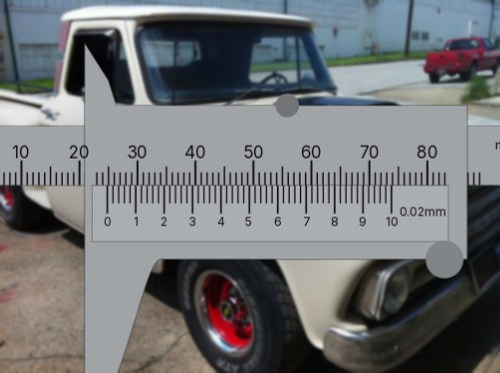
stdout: mm 24.8
